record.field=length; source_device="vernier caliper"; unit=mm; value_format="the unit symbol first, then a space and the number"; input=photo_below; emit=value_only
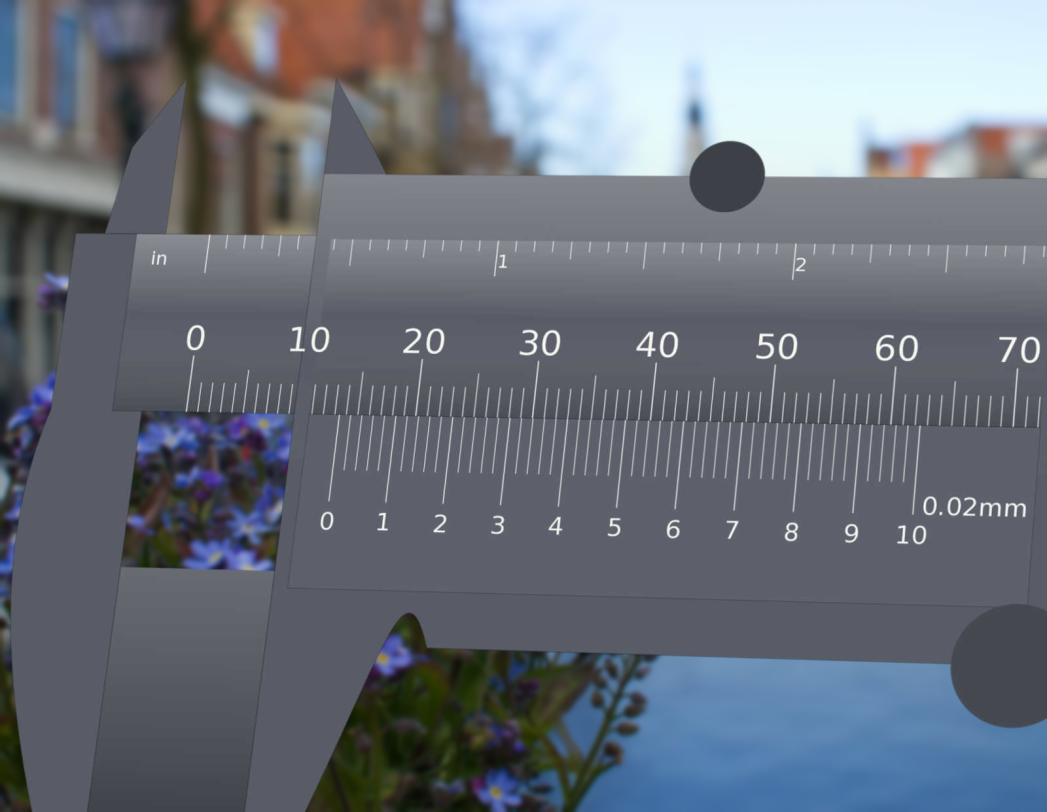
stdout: mm 13.4
